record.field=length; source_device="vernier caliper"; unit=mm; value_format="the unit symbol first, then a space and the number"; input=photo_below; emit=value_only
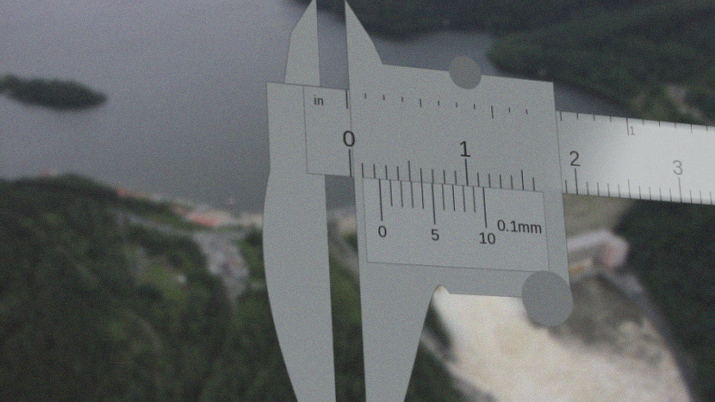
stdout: mm 2.4
